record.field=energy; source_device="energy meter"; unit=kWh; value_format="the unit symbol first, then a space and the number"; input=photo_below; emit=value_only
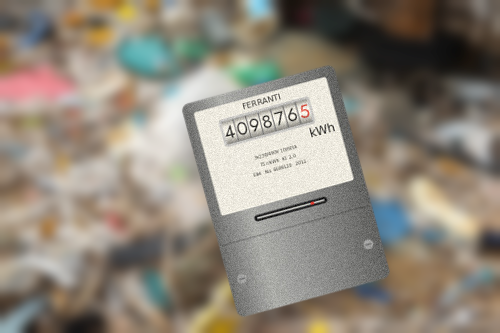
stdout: kWh 409876.5
